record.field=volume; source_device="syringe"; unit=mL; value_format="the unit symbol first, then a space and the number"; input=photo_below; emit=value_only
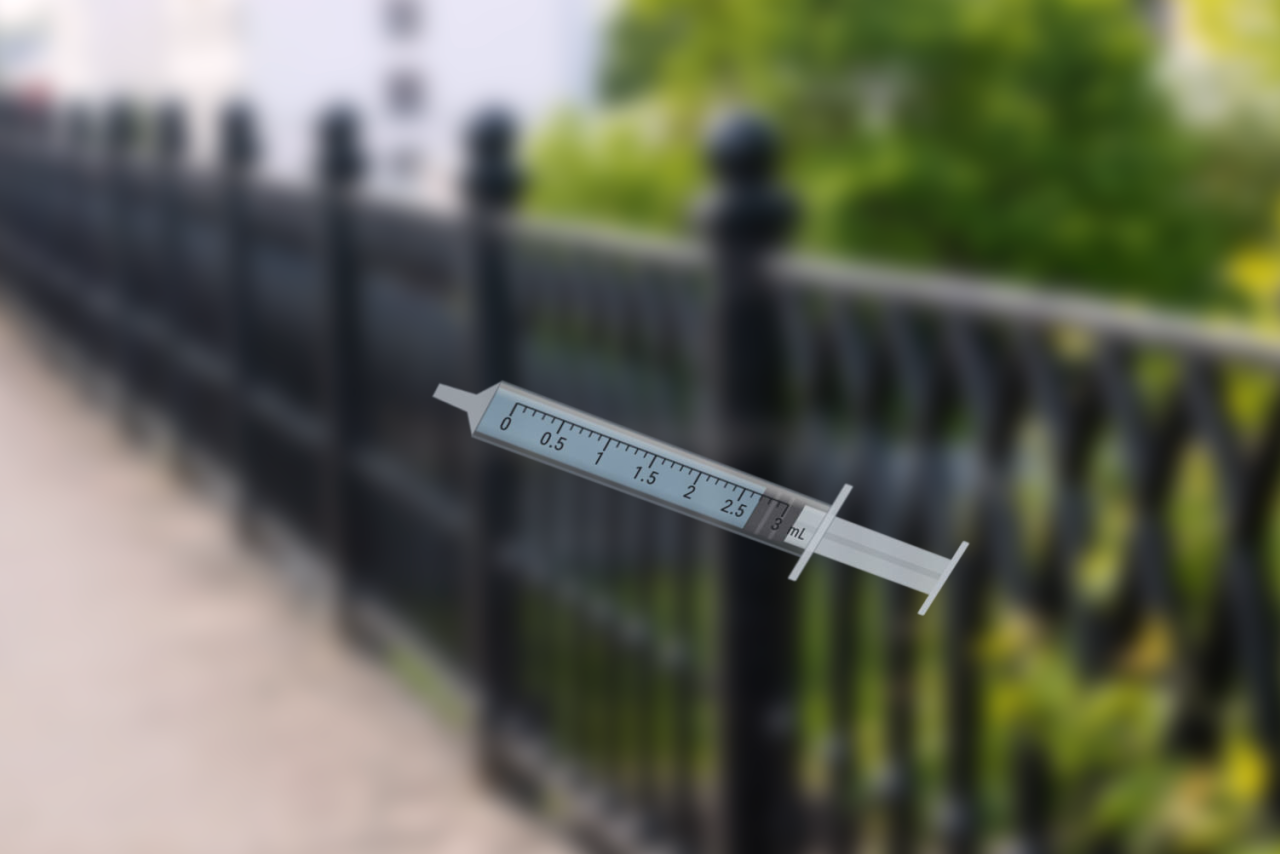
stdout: mL 2.7
